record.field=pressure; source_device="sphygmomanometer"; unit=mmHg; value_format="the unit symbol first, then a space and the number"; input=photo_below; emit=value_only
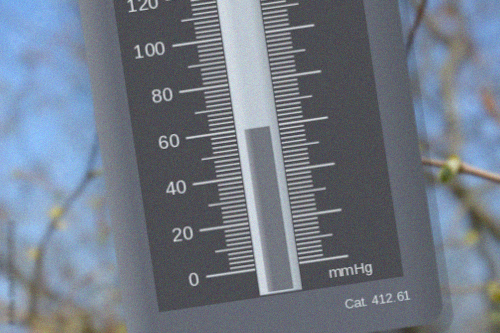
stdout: mmHg 60
